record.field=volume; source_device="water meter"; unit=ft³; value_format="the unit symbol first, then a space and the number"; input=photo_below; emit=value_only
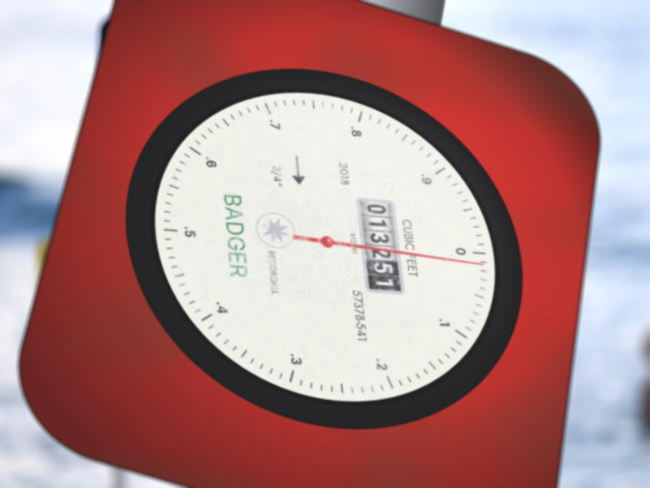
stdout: ft³ 13251.01
